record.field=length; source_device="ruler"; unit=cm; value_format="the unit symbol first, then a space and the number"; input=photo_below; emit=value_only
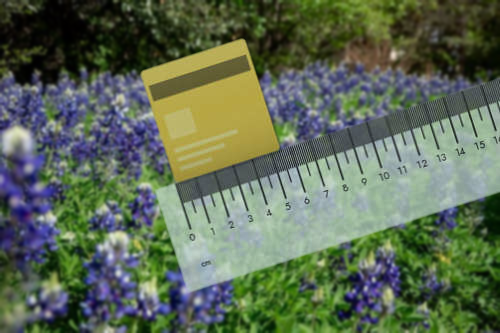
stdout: cm 5.5
